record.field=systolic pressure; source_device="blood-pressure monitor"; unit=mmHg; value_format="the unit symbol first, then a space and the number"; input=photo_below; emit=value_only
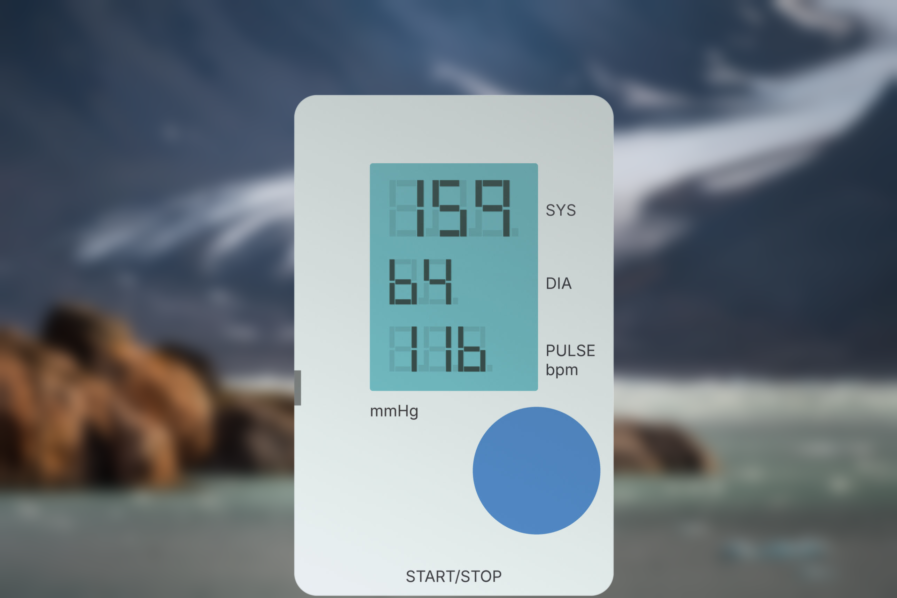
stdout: mmHg 159
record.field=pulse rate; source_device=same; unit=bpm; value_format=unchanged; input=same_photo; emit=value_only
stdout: bpm 116
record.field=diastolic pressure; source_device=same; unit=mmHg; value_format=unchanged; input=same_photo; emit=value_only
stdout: mmHg 64
